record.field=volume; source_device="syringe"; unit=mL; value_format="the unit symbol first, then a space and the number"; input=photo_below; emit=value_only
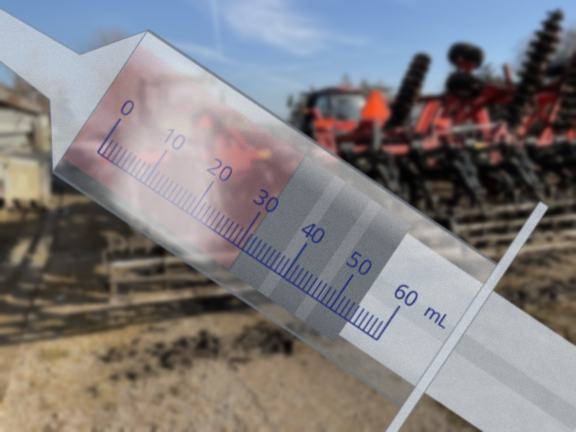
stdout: mL 31
